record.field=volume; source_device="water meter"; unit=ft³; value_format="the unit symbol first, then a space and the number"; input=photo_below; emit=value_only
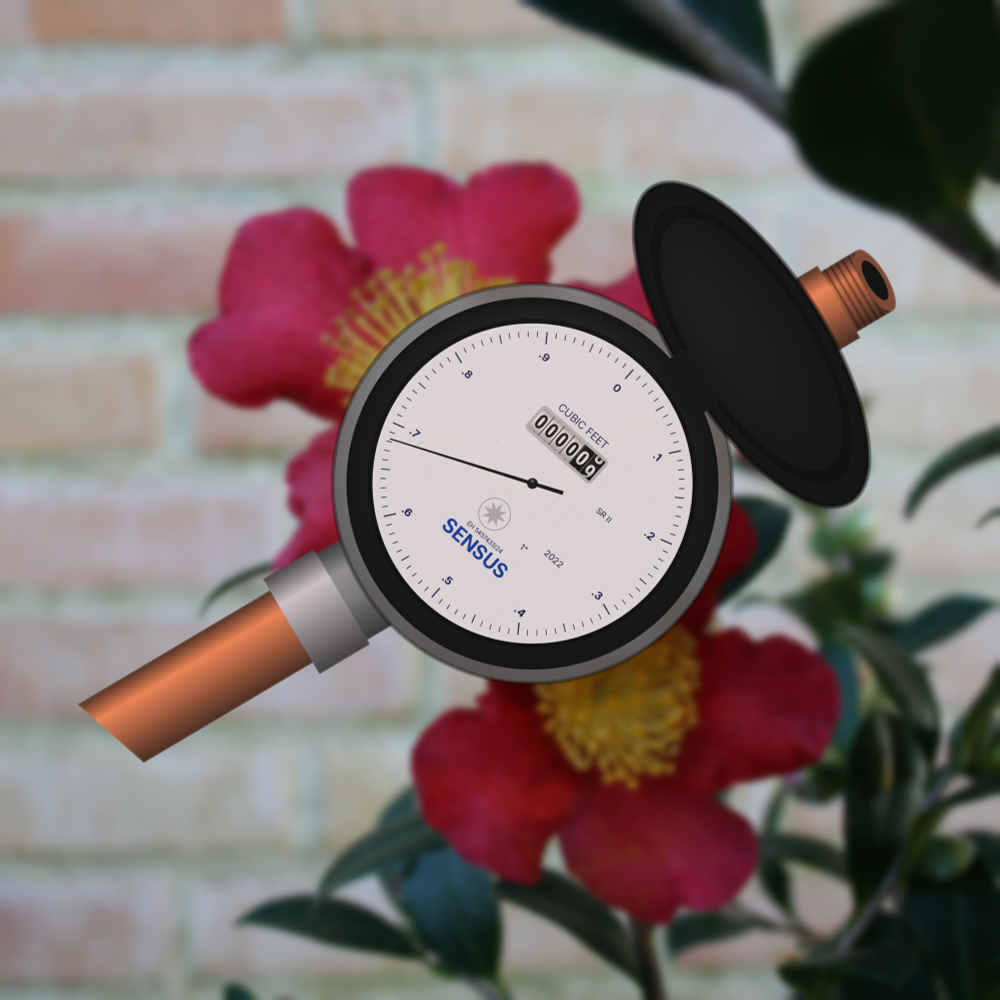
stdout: ft³ 8.68
